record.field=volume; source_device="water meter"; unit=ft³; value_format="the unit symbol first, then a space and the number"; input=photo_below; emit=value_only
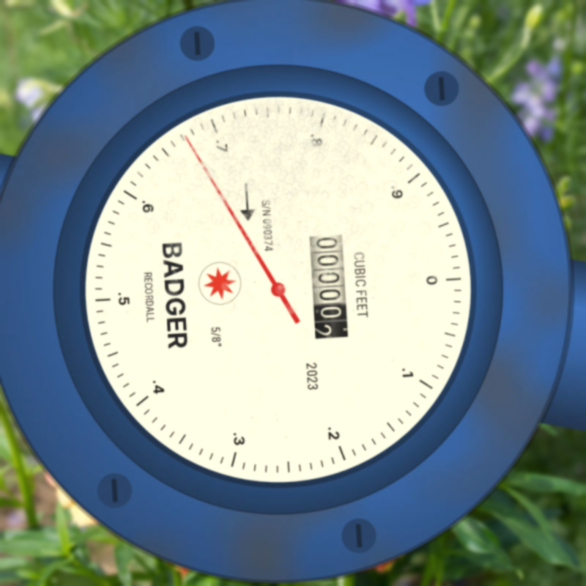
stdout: ft³ 1.67
